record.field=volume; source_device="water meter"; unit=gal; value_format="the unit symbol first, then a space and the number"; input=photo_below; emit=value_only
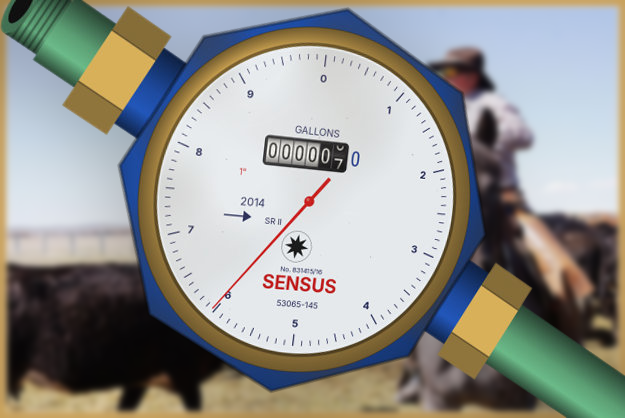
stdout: gal 66.0
